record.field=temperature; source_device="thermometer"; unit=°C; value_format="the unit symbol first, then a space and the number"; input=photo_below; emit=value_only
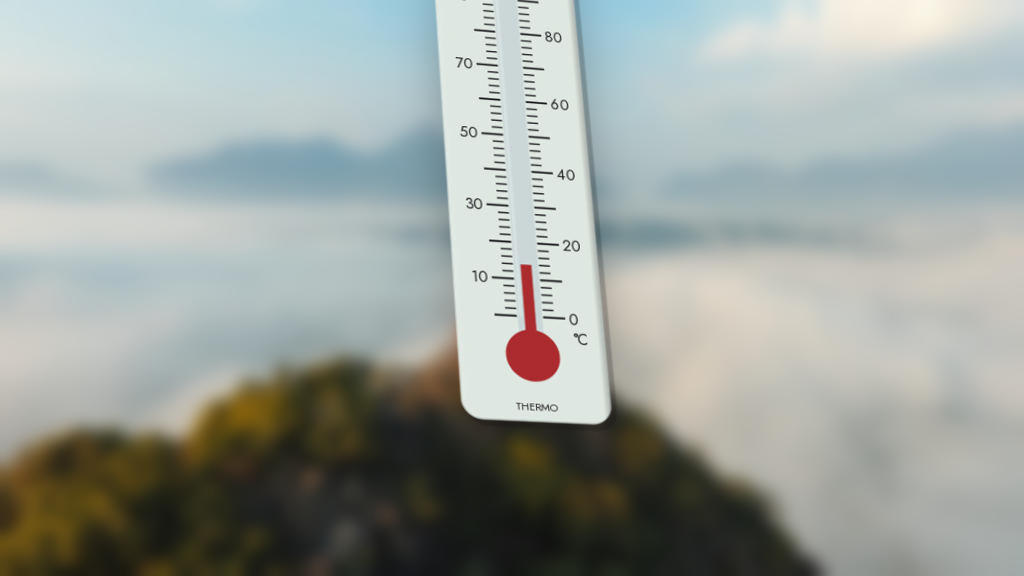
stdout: °C 14
